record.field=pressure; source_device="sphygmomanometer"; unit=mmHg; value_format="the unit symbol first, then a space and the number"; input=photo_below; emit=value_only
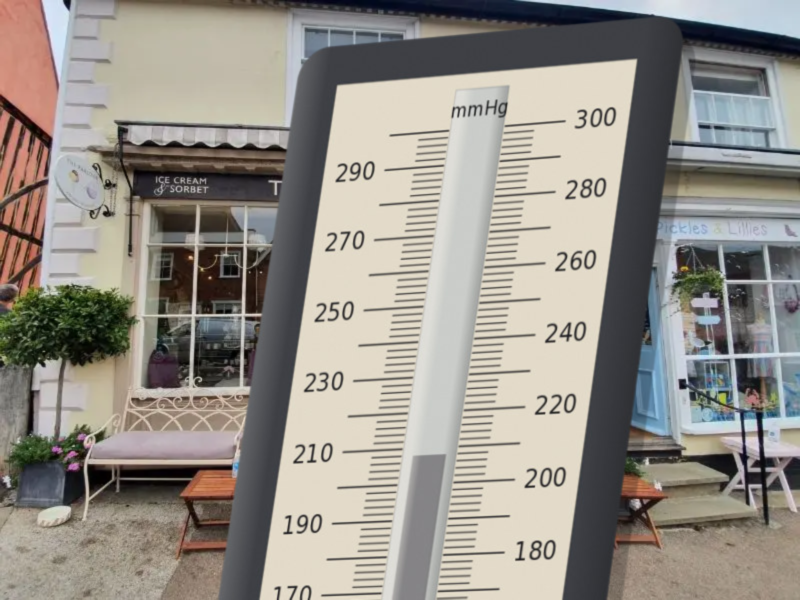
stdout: mmHg 208
